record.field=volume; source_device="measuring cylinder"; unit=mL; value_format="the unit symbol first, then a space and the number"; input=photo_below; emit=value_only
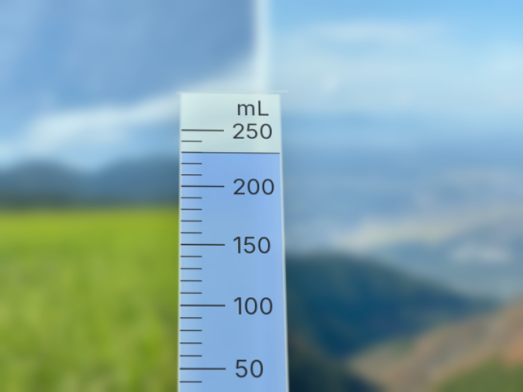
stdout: mL 230
